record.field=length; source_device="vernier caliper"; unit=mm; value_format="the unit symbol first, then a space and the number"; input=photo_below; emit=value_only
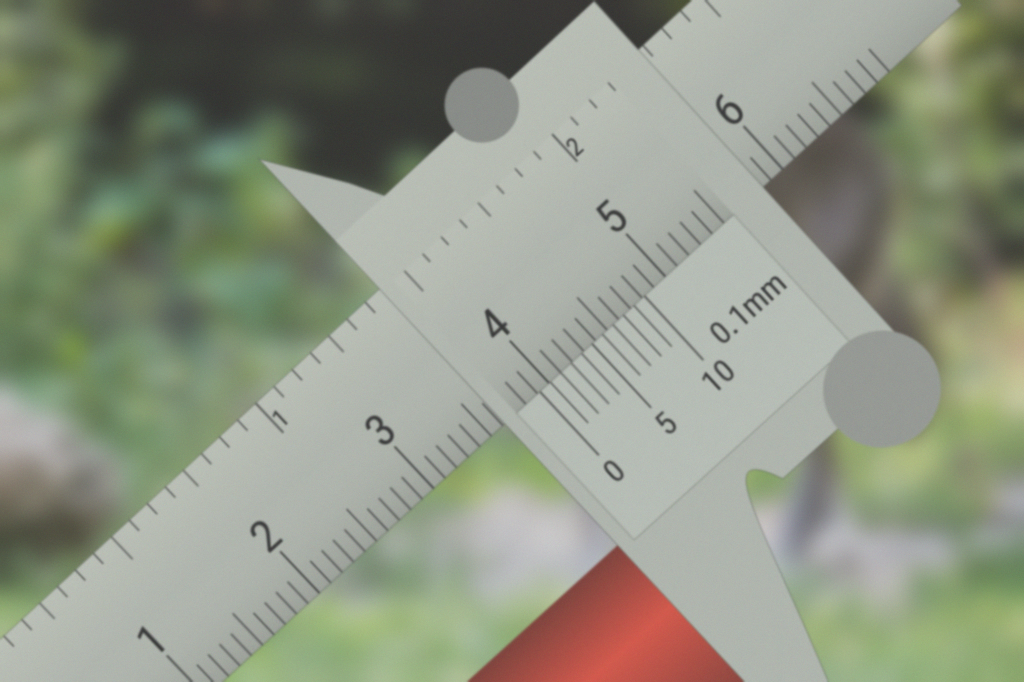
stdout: mm 39.2
